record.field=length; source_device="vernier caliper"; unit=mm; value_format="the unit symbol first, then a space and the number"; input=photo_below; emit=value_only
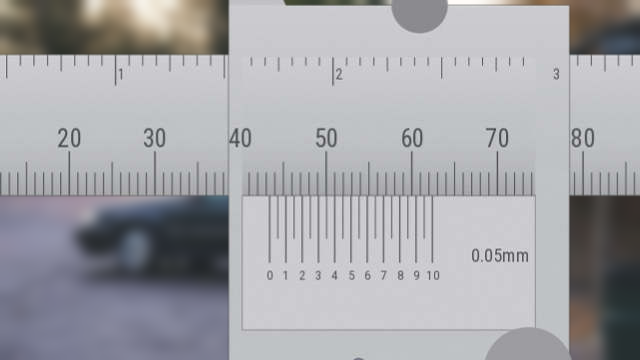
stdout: mm 43.4
